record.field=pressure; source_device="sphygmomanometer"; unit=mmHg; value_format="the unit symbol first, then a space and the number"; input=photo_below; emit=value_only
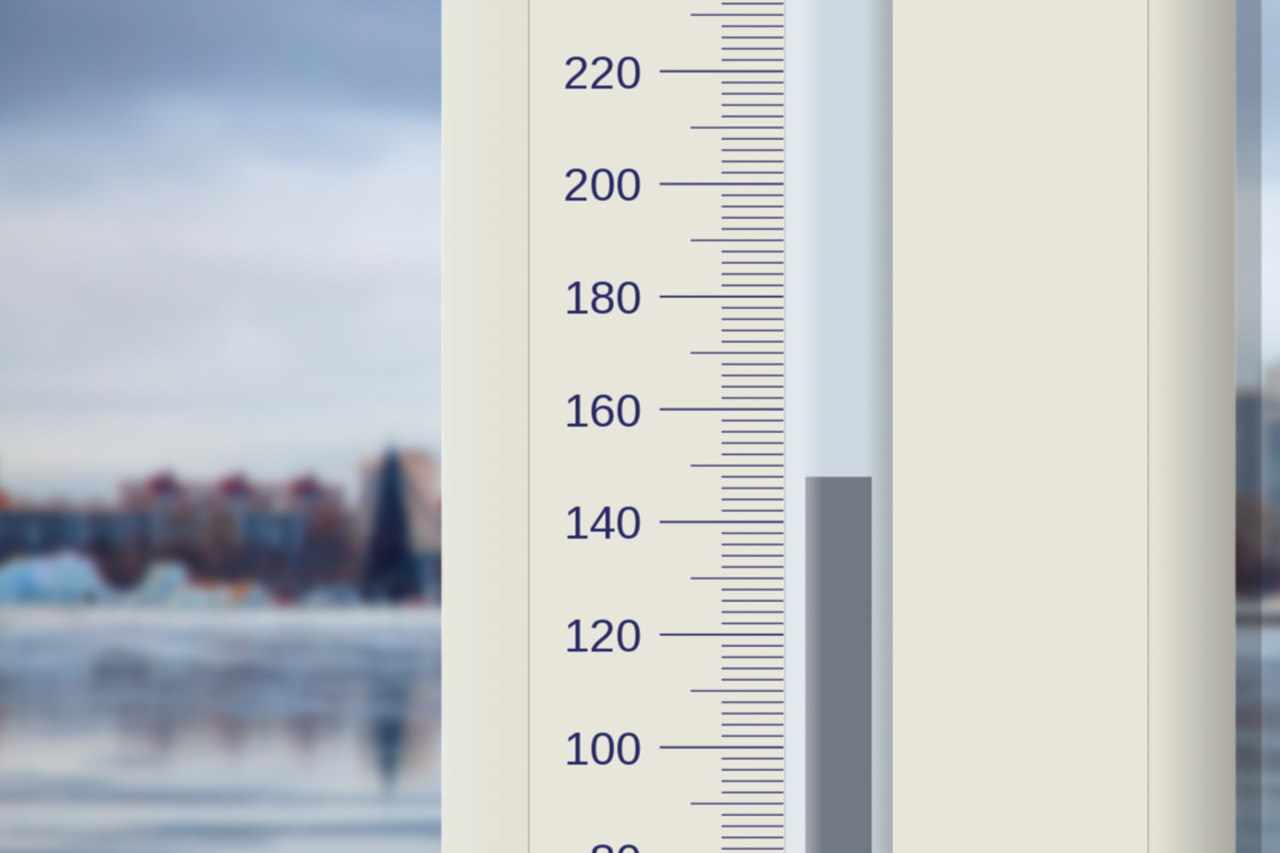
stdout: mmHg 148
